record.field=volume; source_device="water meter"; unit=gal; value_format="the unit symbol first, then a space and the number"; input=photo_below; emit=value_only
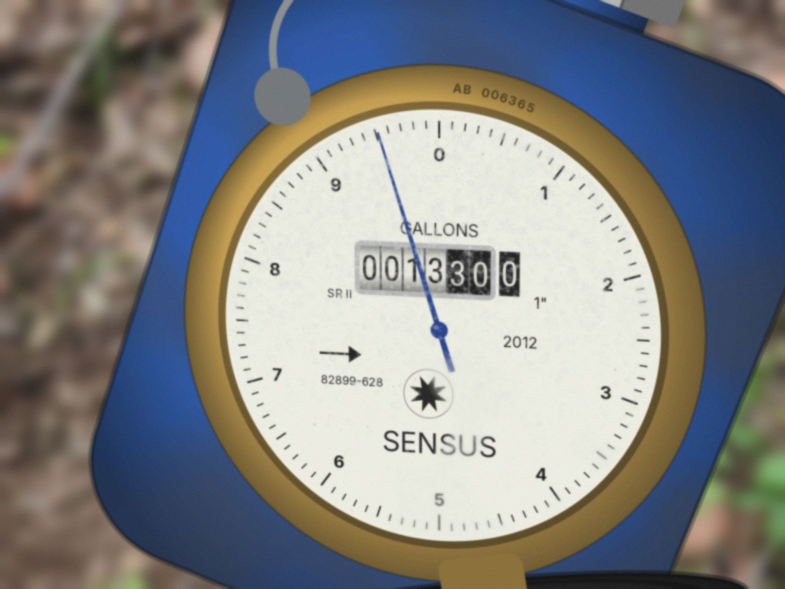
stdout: gal 13299.5
